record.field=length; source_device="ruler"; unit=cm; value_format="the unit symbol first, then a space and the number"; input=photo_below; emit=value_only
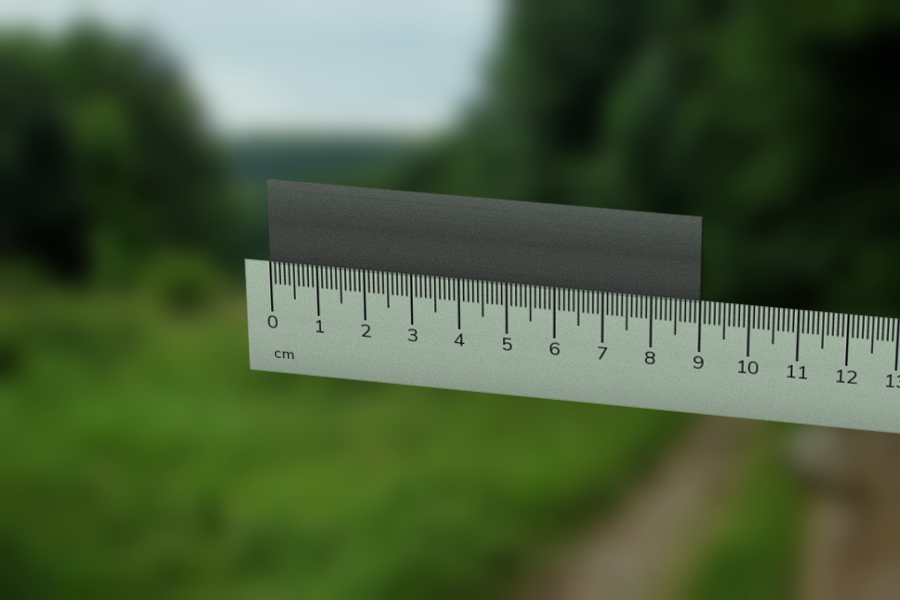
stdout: cm 9
